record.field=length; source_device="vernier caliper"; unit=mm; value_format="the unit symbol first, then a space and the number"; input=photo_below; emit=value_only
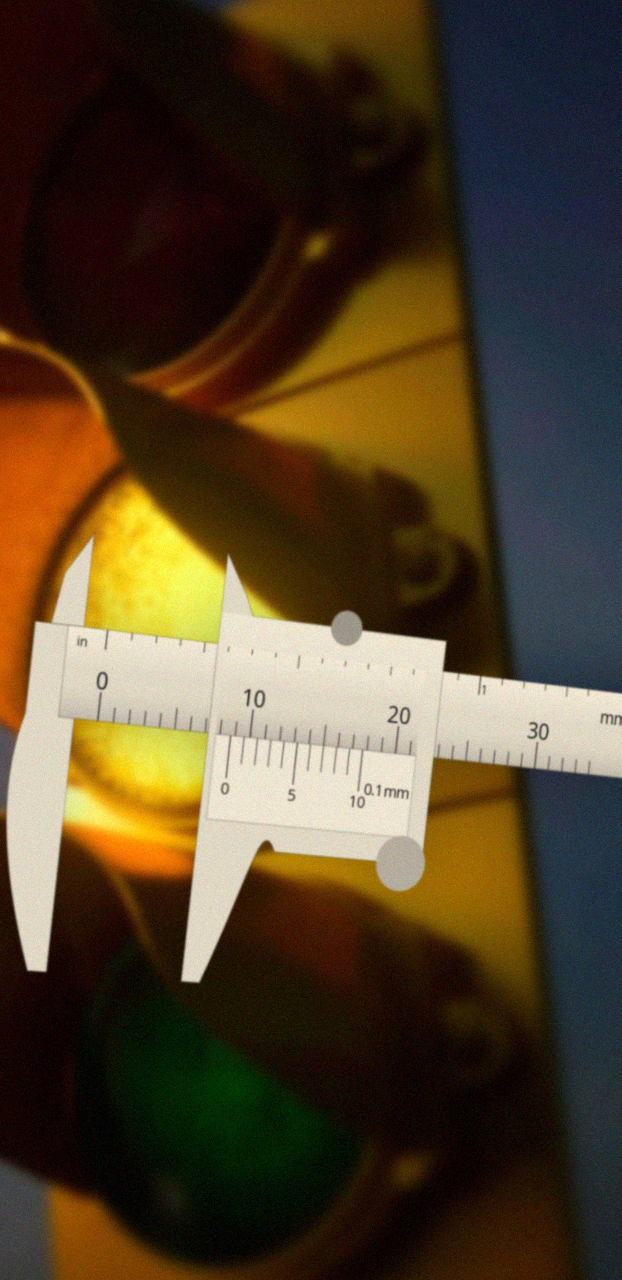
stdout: mm 8.7
